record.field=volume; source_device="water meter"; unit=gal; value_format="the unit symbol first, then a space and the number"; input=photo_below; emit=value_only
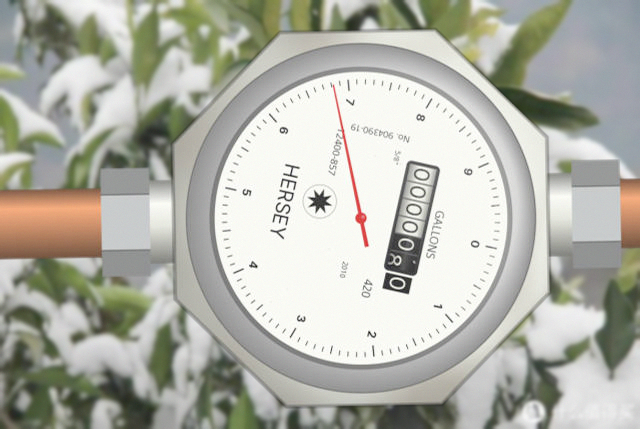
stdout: gal 76.8
